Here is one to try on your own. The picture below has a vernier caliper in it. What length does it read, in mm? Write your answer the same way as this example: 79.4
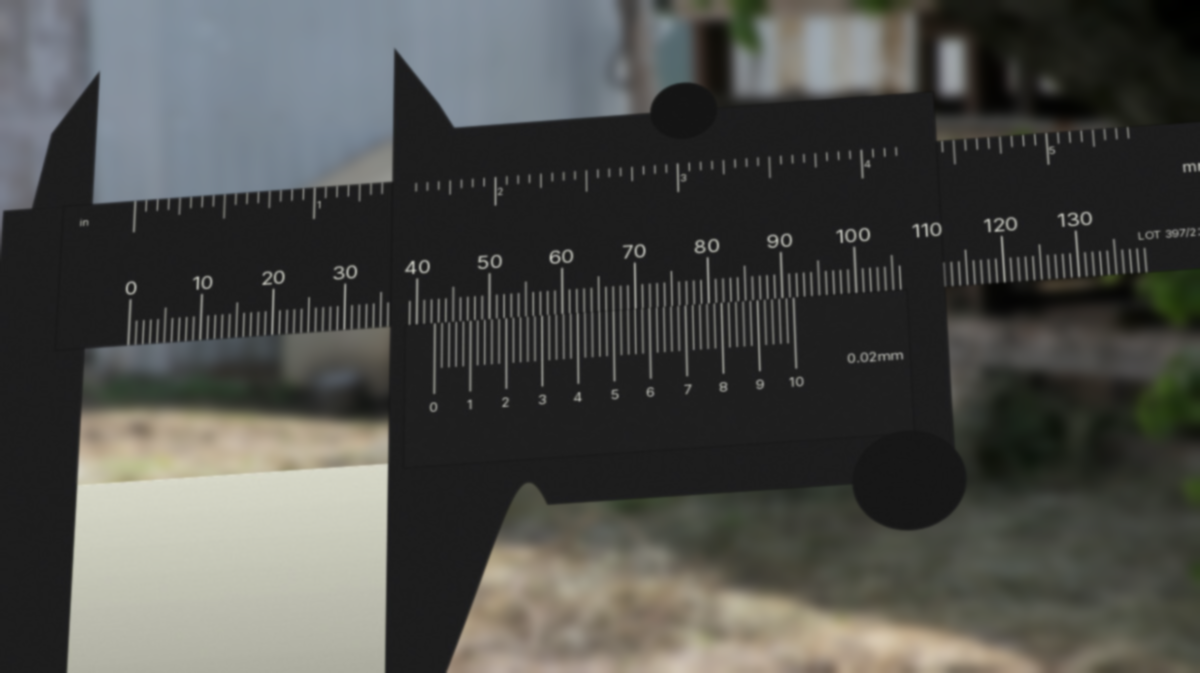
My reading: 42.5
